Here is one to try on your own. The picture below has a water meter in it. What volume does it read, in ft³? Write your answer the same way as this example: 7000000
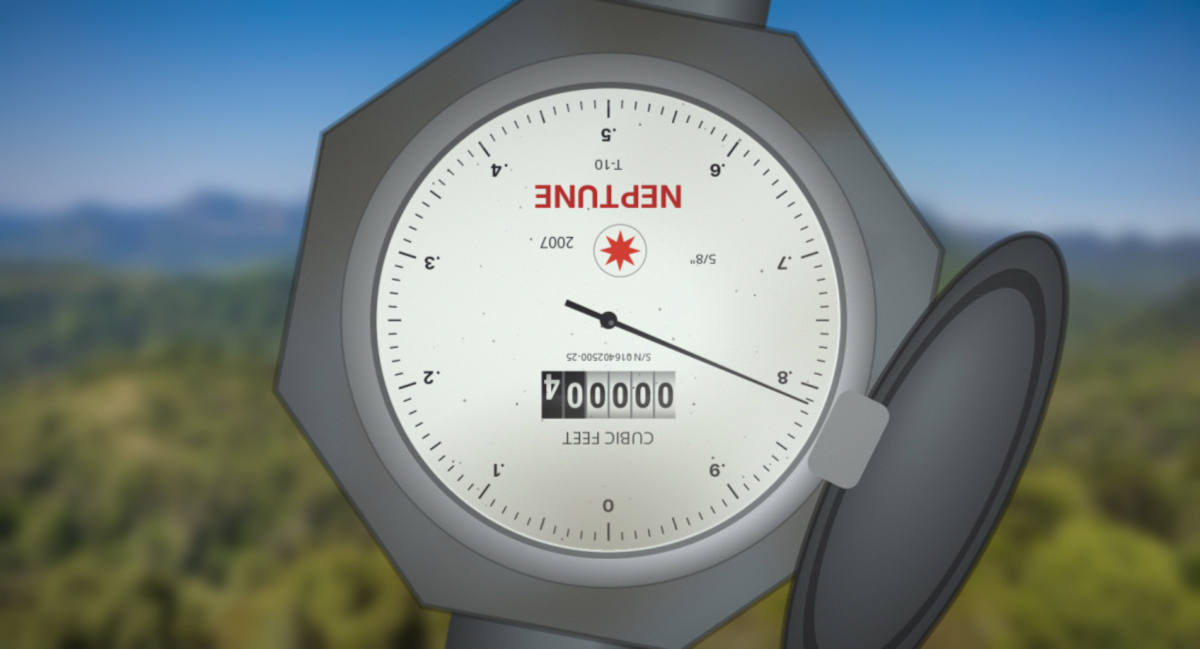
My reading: 3.81
